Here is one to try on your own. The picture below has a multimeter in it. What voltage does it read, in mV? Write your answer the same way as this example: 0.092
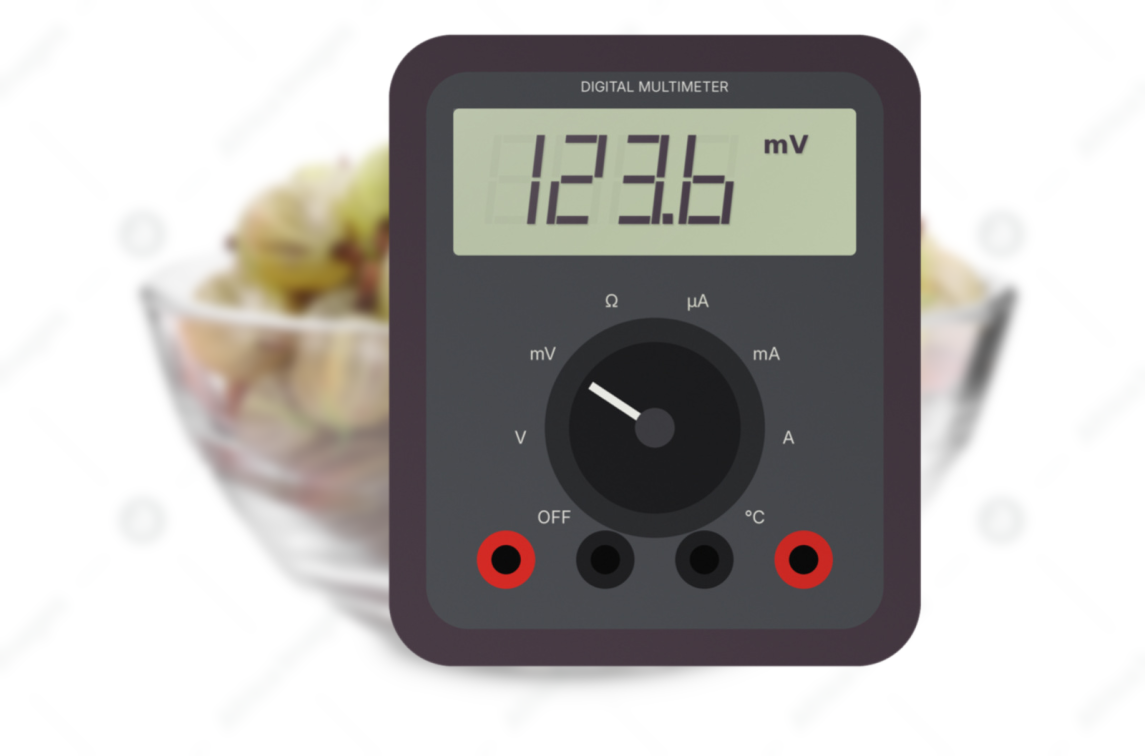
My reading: 123.6
